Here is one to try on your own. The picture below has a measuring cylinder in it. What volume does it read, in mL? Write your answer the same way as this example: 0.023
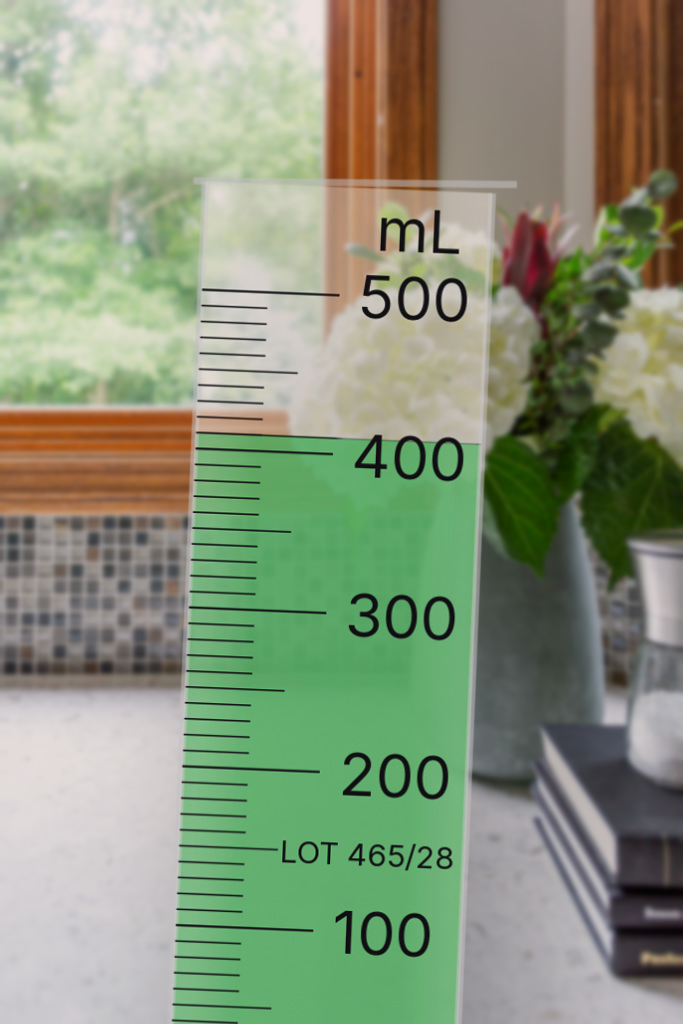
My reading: 410
